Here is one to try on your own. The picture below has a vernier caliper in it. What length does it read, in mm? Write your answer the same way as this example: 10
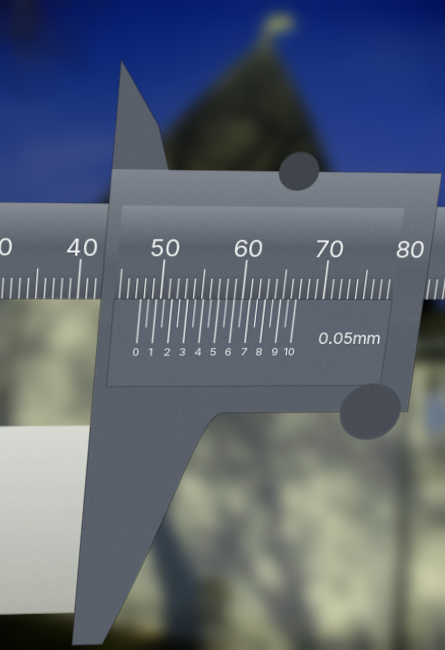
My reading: 47.6
